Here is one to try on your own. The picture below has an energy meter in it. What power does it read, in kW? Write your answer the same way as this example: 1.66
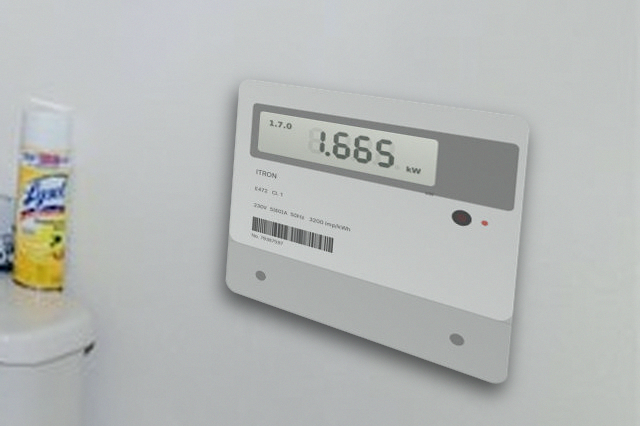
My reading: 1.665
